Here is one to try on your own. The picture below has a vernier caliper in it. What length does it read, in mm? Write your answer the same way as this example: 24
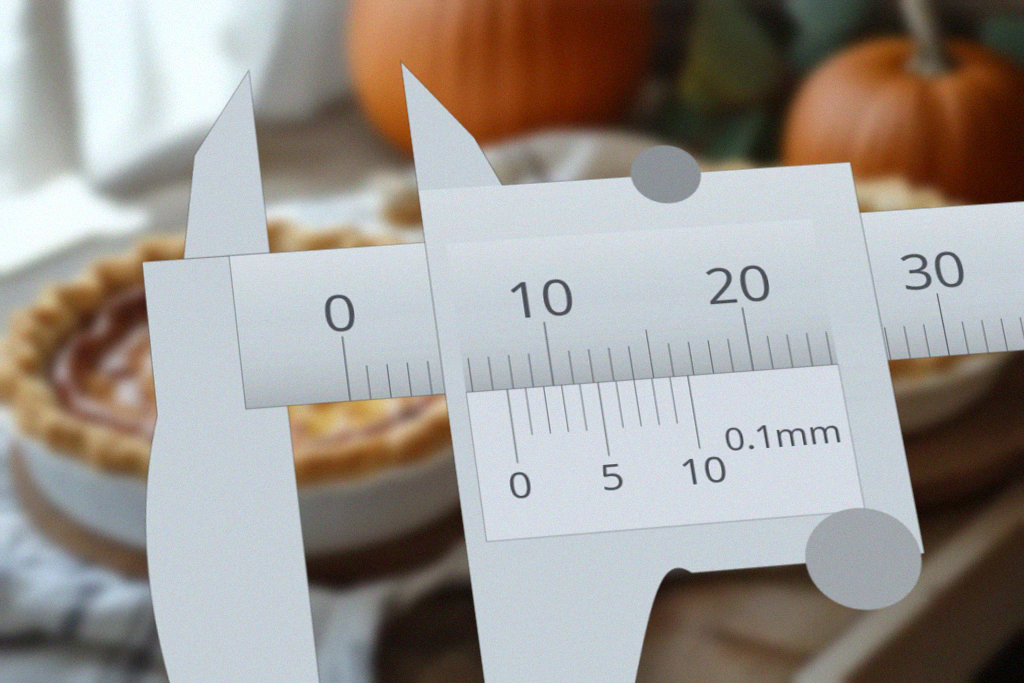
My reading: 7.7
